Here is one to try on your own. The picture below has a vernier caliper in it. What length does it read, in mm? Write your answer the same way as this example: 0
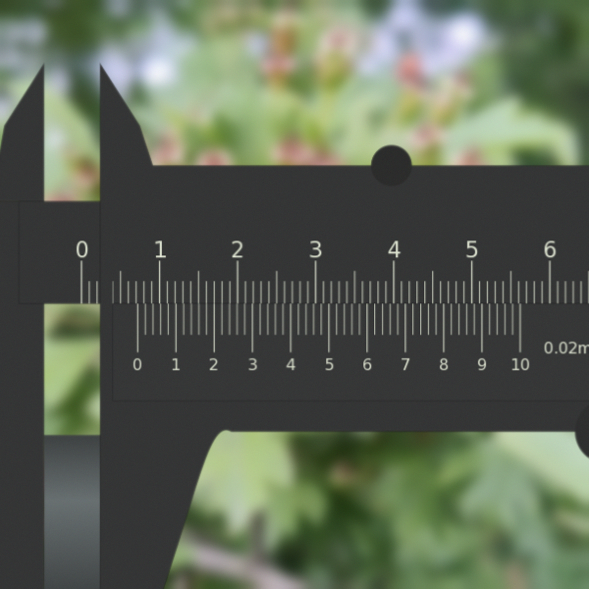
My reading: 7.2
